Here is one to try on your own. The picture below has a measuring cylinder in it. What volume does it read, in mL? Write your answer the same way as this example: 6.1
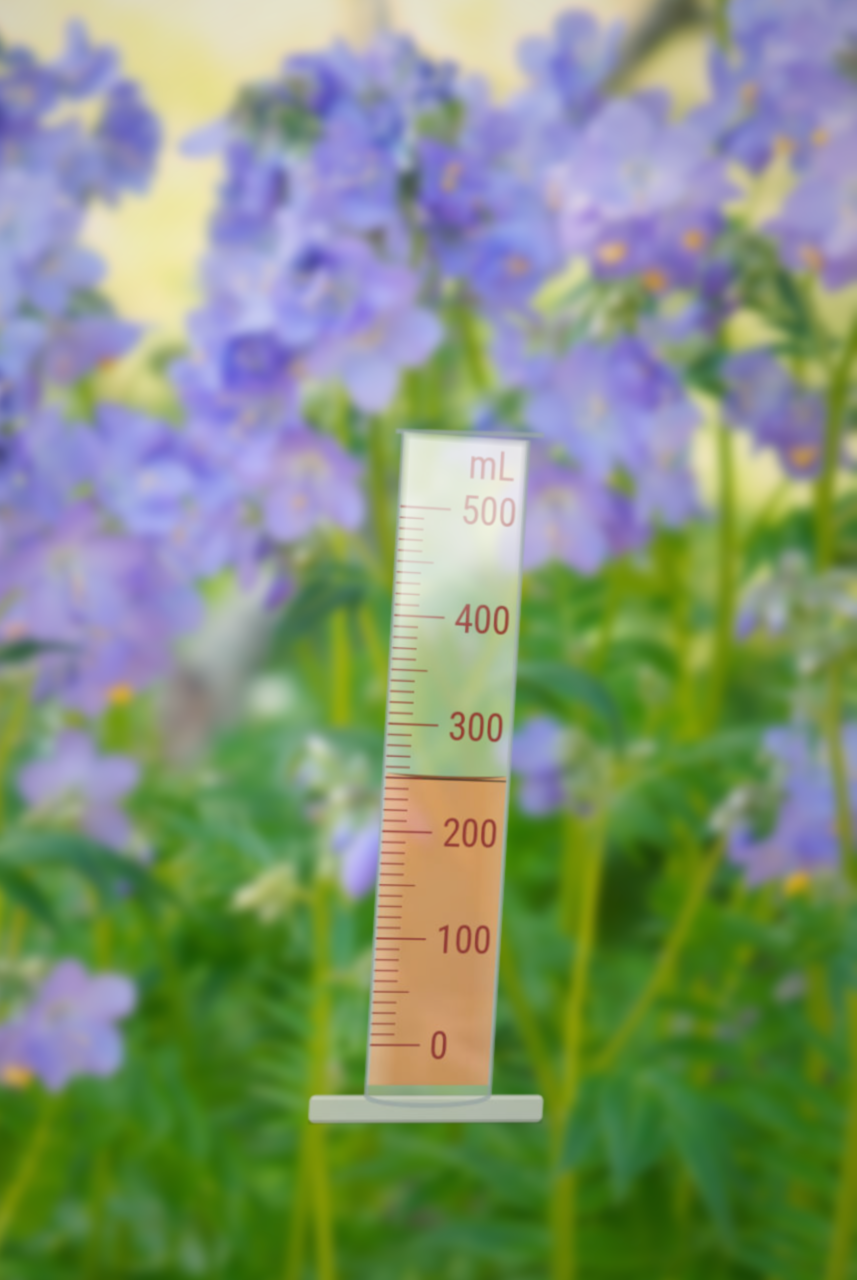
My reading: 250
